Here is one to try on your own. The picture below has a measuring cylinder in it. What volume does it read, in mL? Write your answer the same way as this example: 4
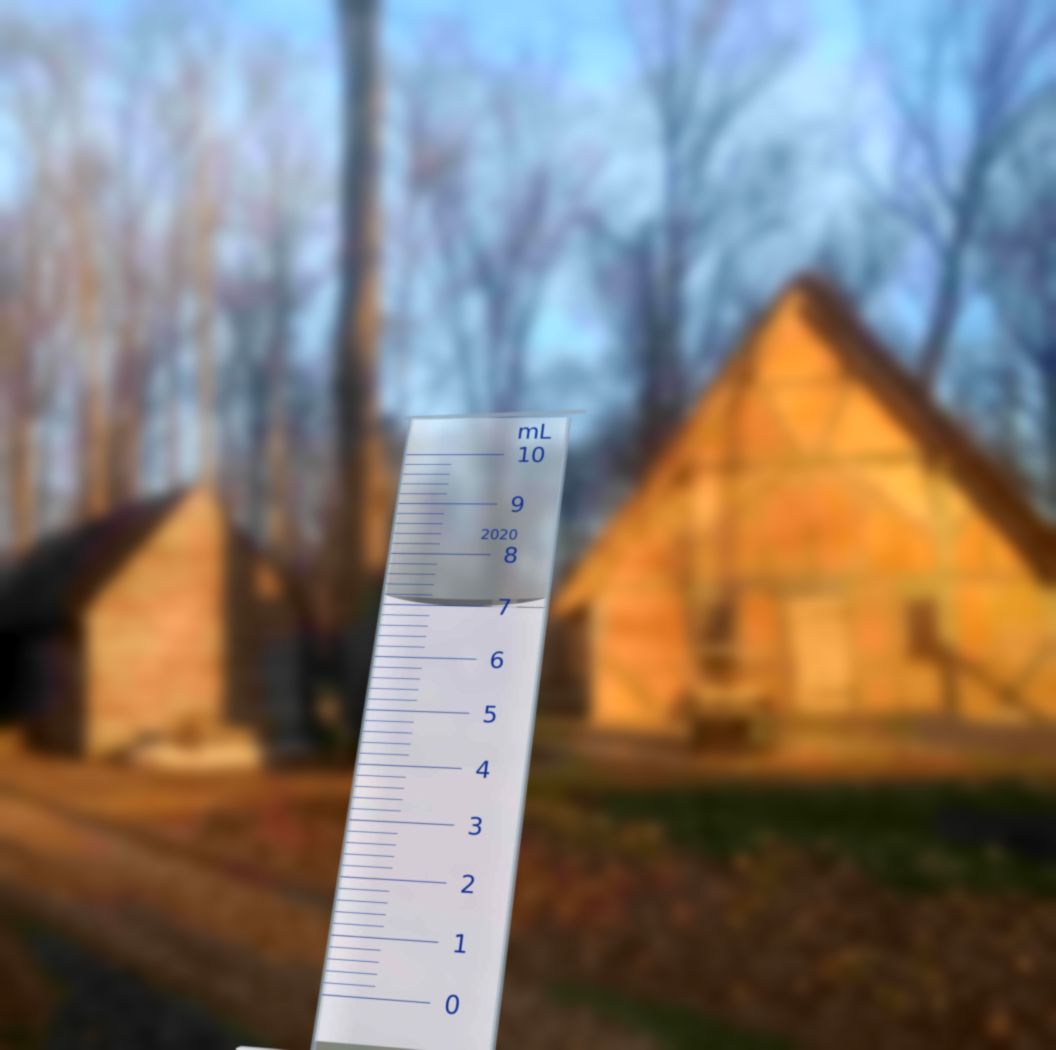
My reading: 7
